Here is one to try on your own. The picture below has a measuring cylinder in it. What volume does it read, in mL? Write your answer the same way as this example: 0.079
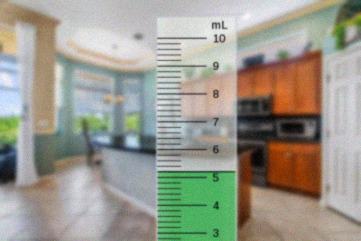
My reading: 5.2
